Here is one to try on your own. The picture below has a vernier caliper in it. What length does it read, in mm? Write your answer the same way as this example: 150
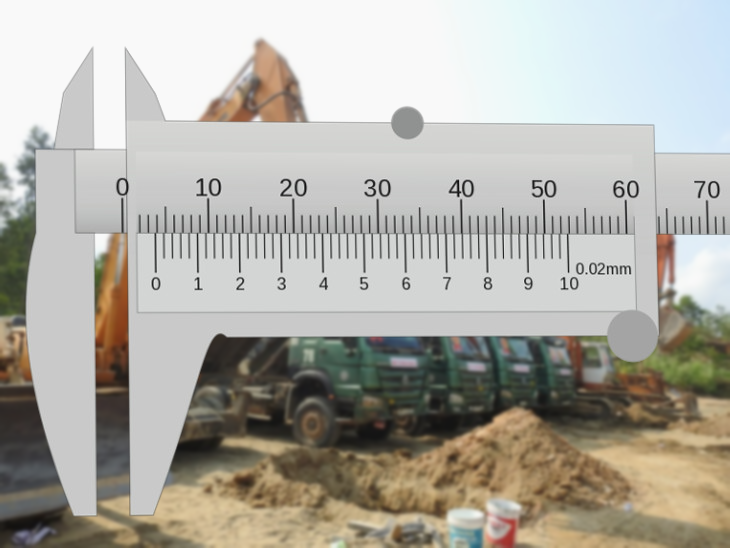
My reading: 3.8
